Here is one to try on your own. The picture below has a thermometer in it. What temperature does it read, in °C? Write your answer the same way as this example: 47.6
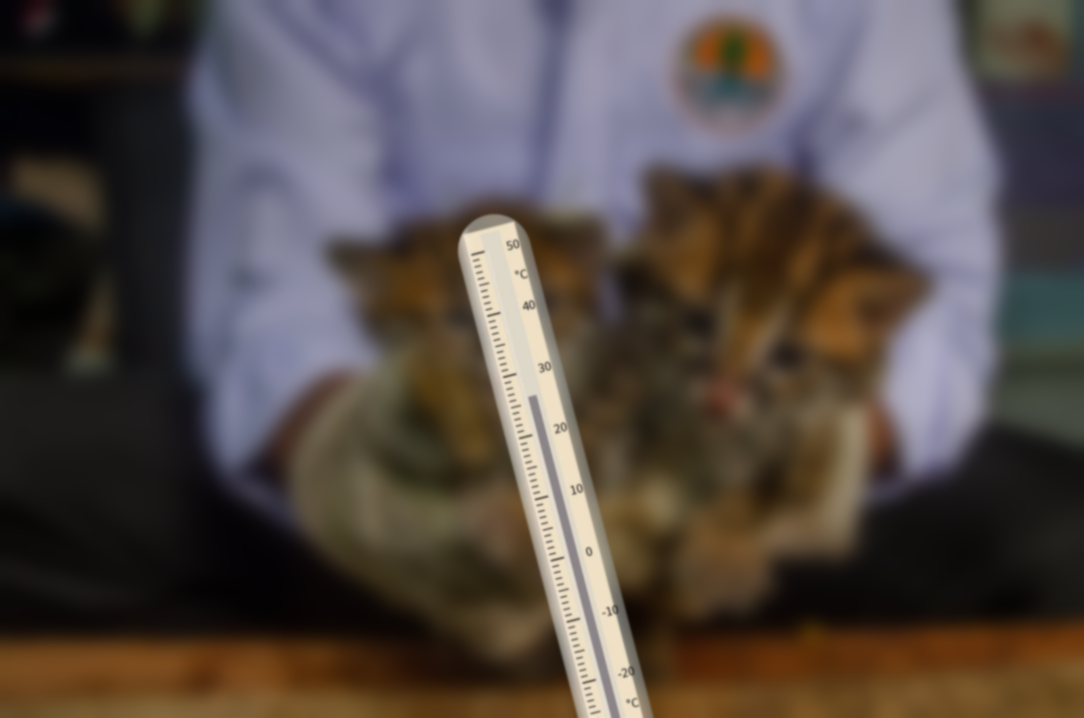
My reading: 26
